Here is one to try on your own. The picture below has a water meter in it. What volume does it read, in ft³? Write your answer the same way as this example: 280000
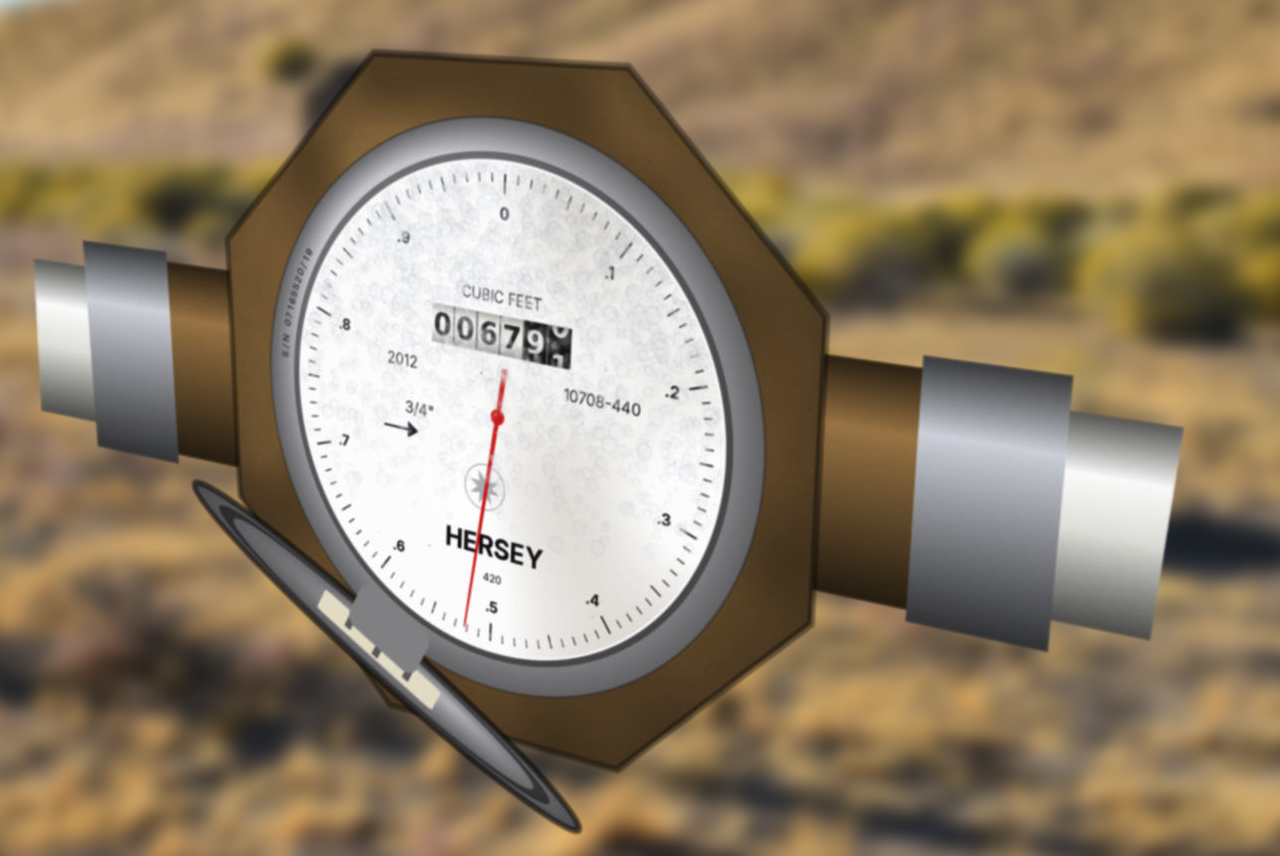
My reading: 6790.52
